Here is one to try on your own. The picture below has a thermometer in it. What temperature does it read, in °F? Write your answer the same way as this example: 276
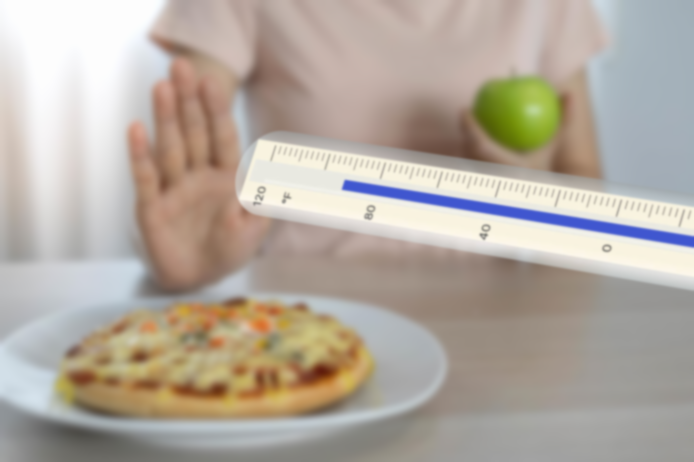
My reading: 92
